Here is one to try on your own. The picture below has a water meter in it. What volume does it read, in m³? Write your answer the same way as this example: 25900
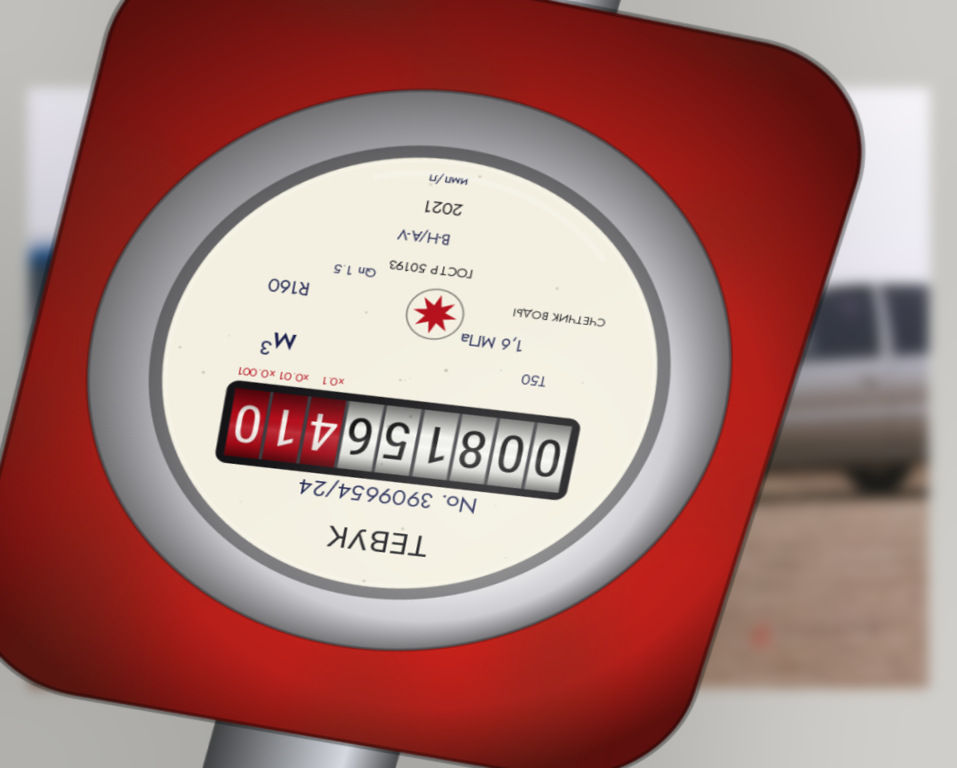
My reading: 8156.410
